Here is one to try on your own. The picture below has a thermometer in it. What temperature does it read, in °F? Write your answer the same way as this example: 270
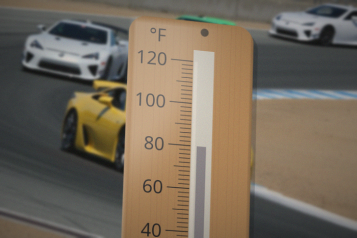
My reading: 80
